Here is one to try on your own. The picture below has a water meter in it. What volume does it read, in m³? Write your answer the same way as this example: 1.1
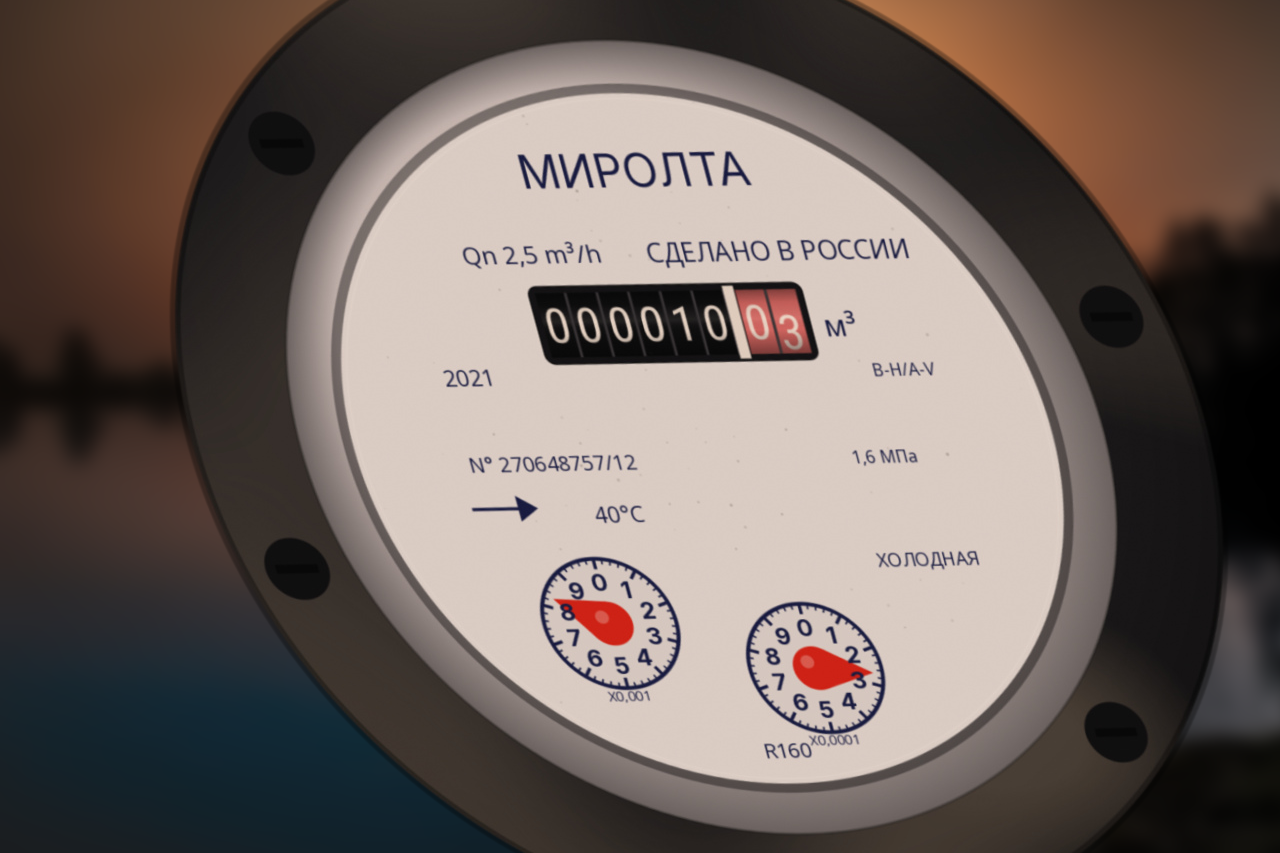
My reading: 10.0282
